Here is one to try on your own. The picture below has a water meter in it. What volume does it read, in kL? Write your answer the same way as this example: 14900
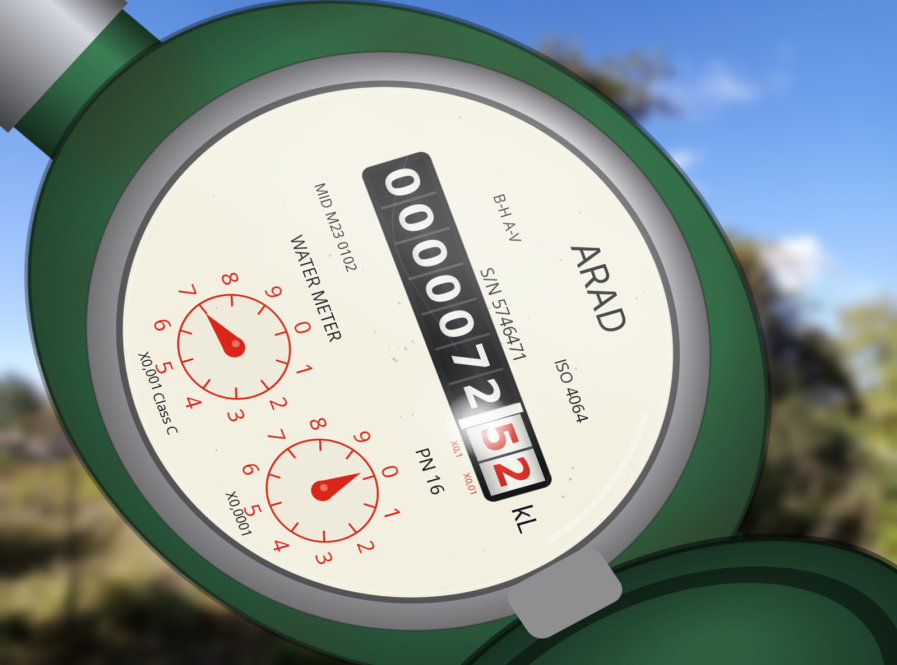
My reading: 72.5269
